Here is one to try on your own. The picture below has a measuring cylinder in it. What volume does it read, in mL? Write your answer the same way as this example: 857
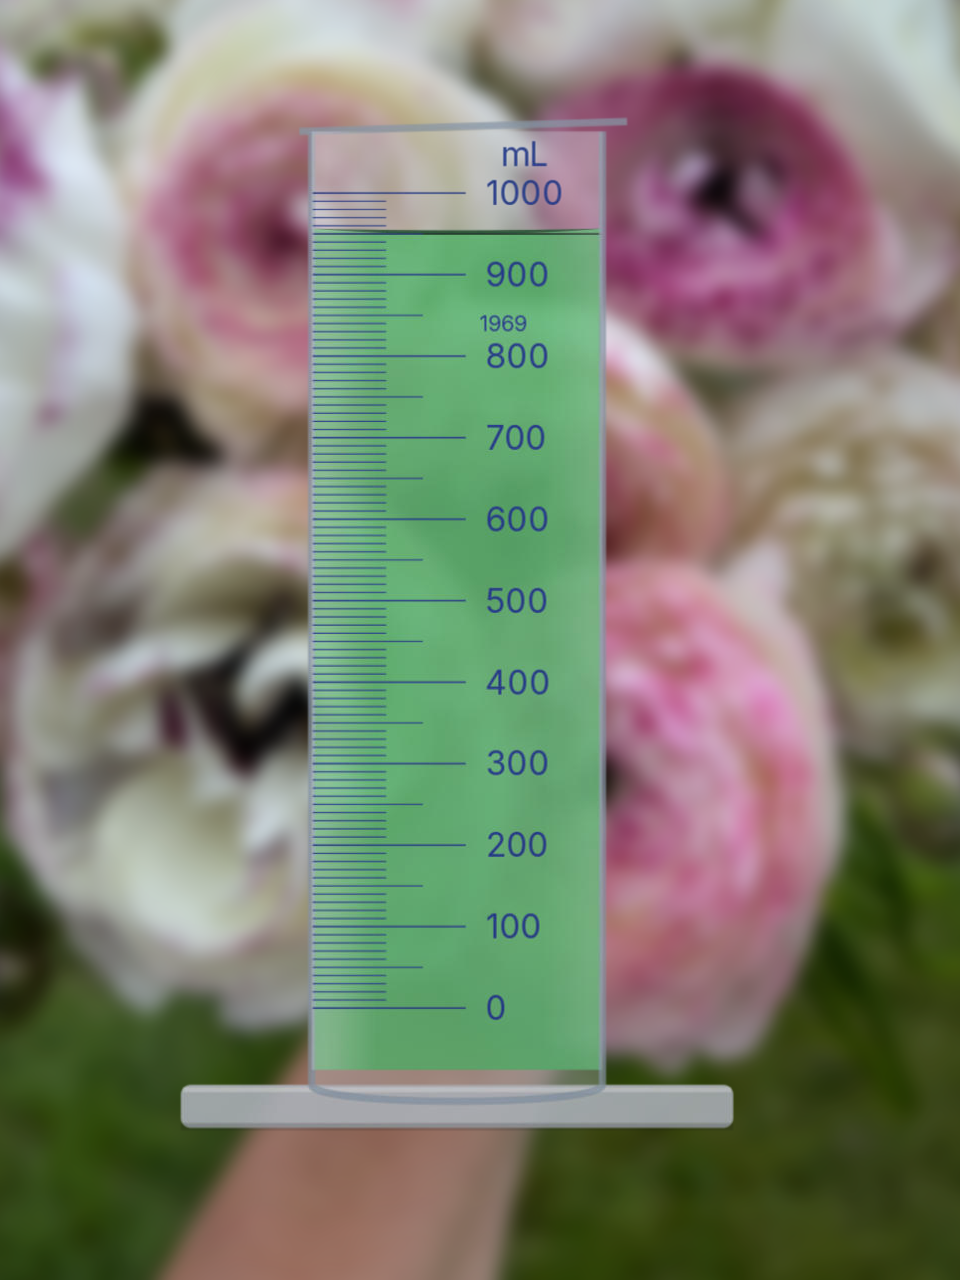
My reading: 950
